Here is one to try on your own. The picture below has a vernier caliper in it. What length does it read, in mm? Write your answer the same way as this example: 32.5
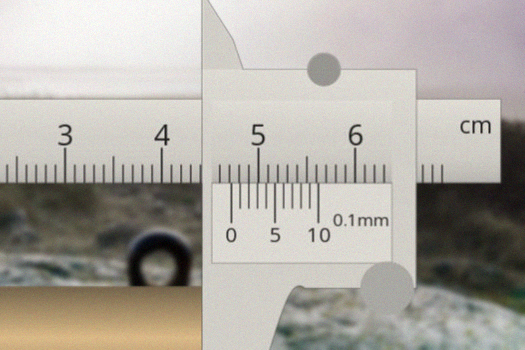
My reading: 47.2
